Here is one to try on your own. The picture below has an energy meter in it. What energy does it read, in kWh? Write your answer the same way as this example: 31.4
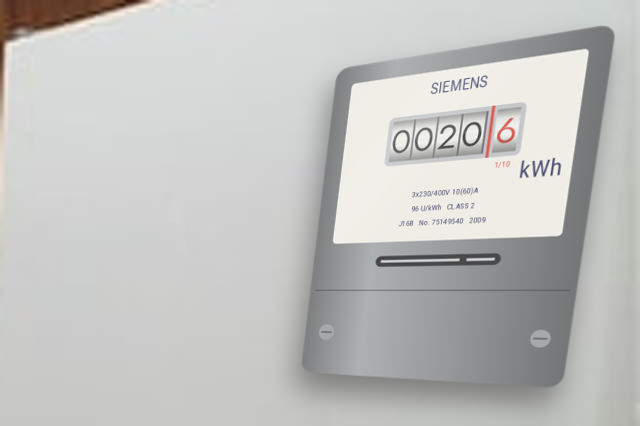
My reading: 20.6
